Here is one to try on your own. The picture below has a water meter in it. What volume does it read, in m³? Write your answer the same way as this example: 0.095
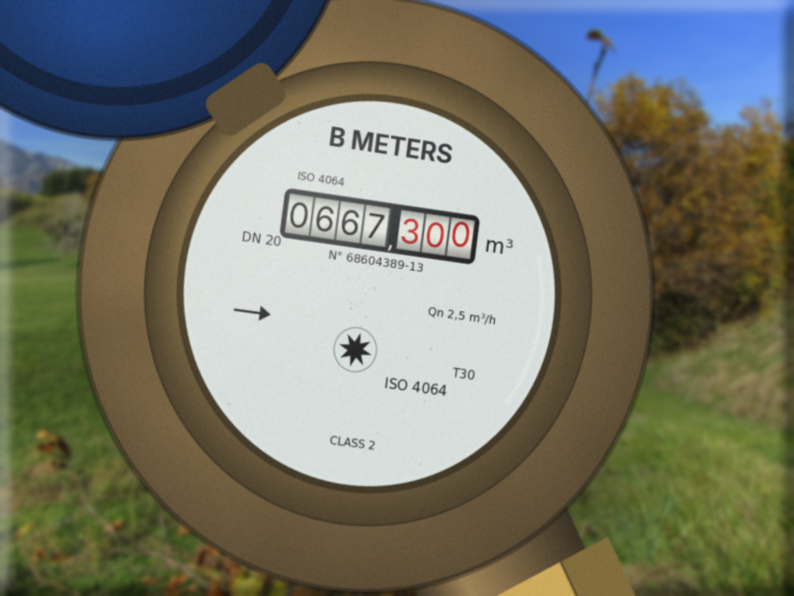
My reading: 667.300
